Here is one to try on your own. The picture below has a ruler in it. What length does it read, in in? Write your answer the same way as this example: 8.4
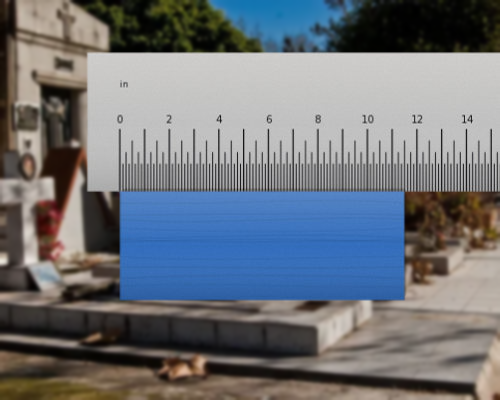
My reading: 11.5
